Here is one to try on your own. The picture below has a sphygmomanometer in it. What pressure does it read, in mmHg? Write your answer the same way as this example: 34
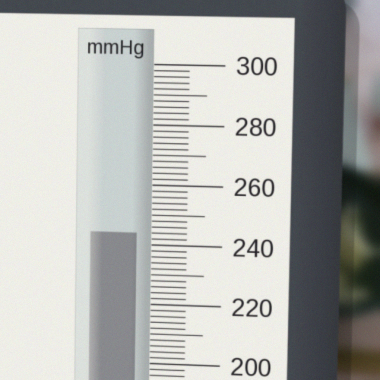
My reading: 244
